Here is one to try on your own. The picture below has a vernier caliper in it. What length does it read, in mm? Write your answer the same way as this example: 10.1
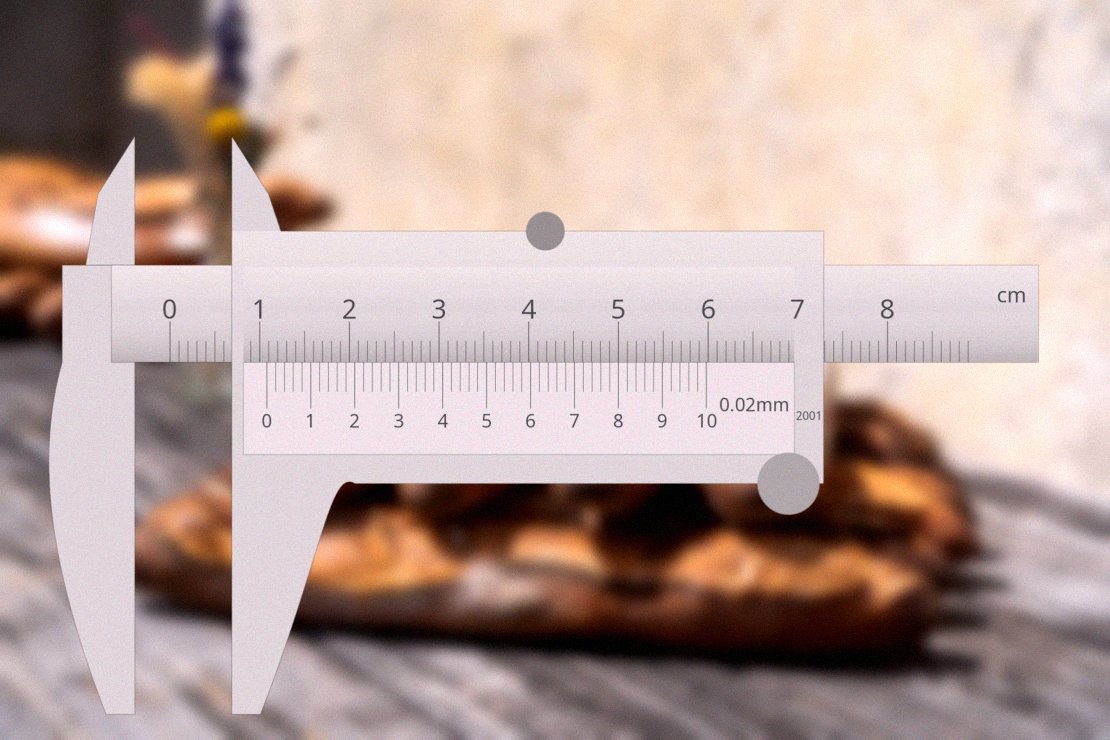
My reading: 10.8
